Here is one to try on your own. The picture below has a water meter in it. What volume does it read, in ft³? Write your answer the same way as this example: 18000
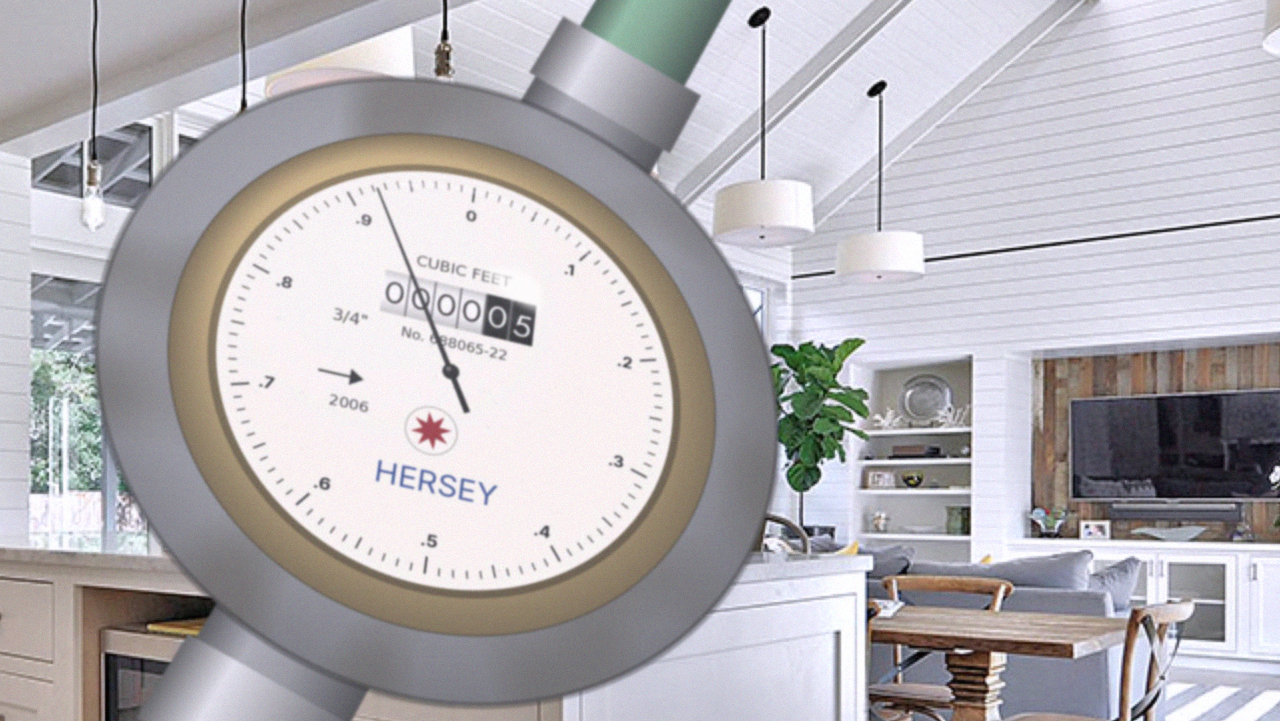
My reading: 4.92
